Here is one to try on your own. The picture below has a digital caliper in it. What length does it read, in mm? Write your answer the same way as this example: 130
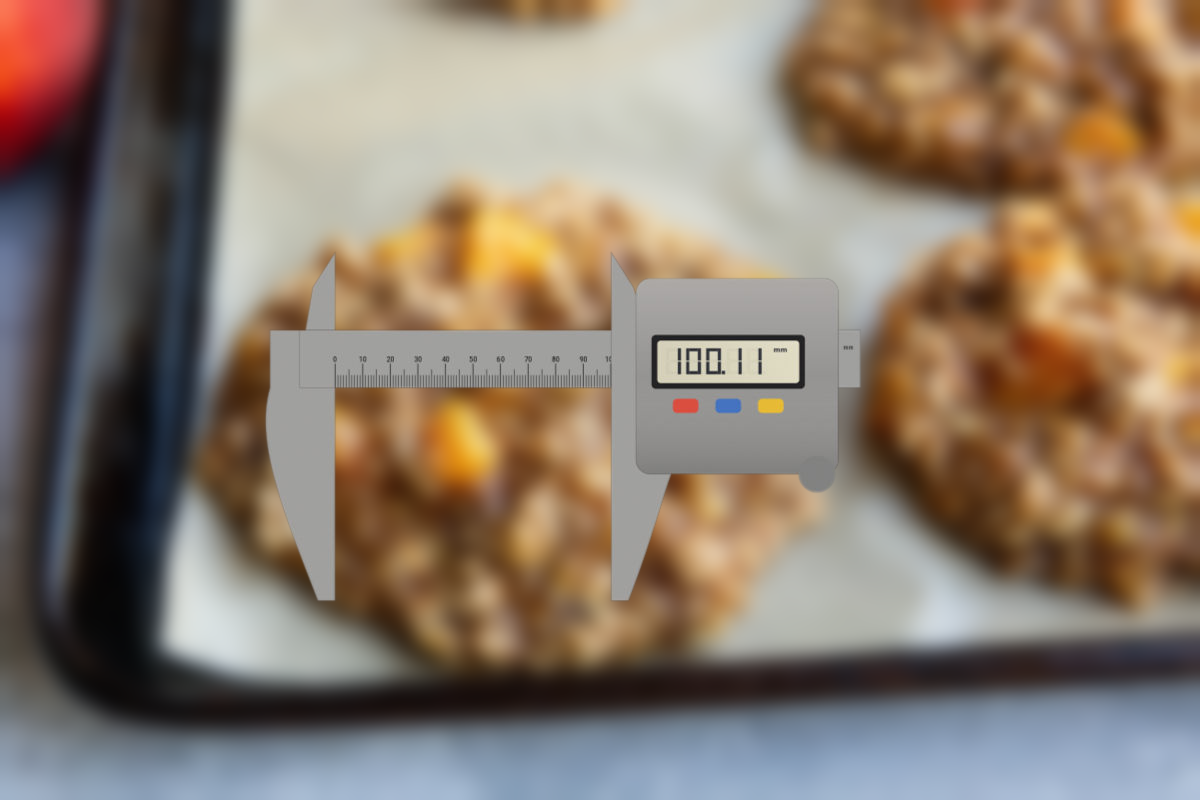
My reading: 100.11
